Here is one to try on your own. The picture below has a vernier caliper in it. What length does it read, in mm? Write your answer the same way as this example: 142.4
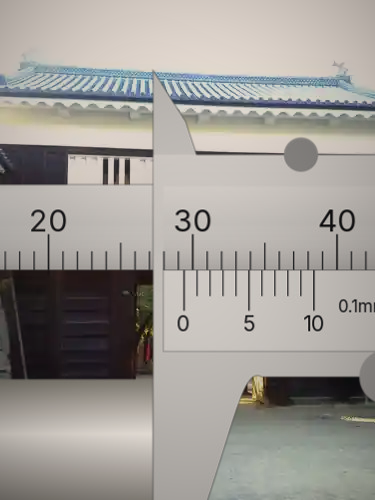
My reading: 29.4
